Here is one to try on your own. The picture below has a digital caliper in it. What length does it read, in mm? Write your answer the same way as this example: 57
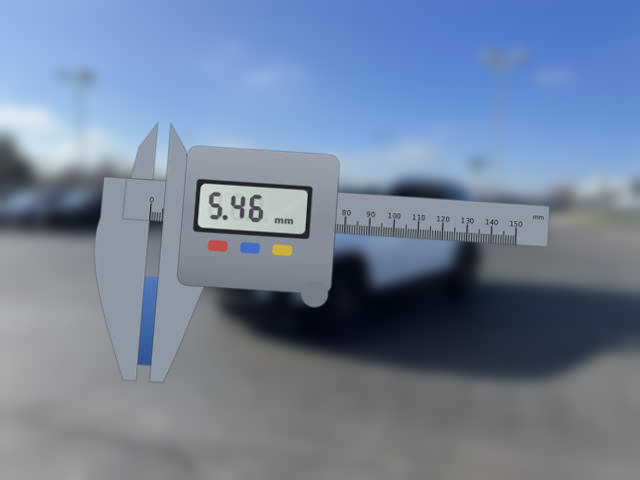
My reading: 5.46
